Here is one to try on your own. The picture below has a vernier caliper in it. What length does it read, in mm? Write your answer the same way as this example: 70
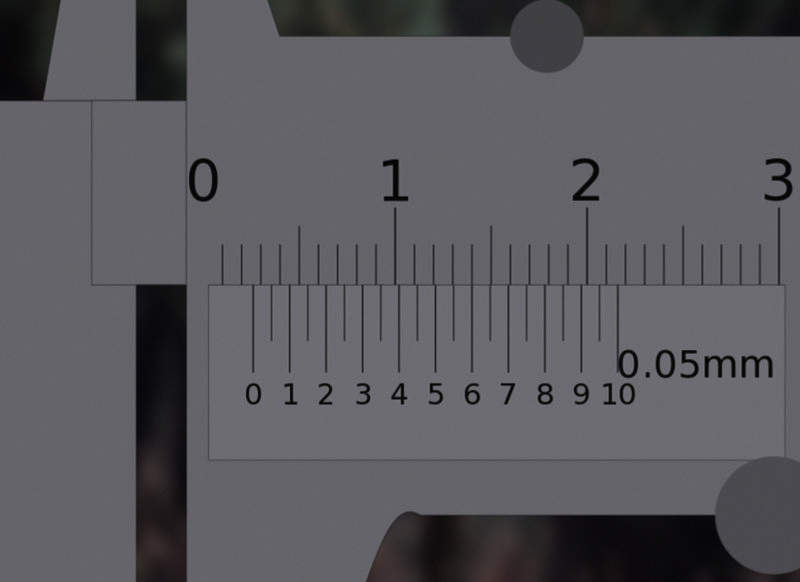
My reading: 2.6
